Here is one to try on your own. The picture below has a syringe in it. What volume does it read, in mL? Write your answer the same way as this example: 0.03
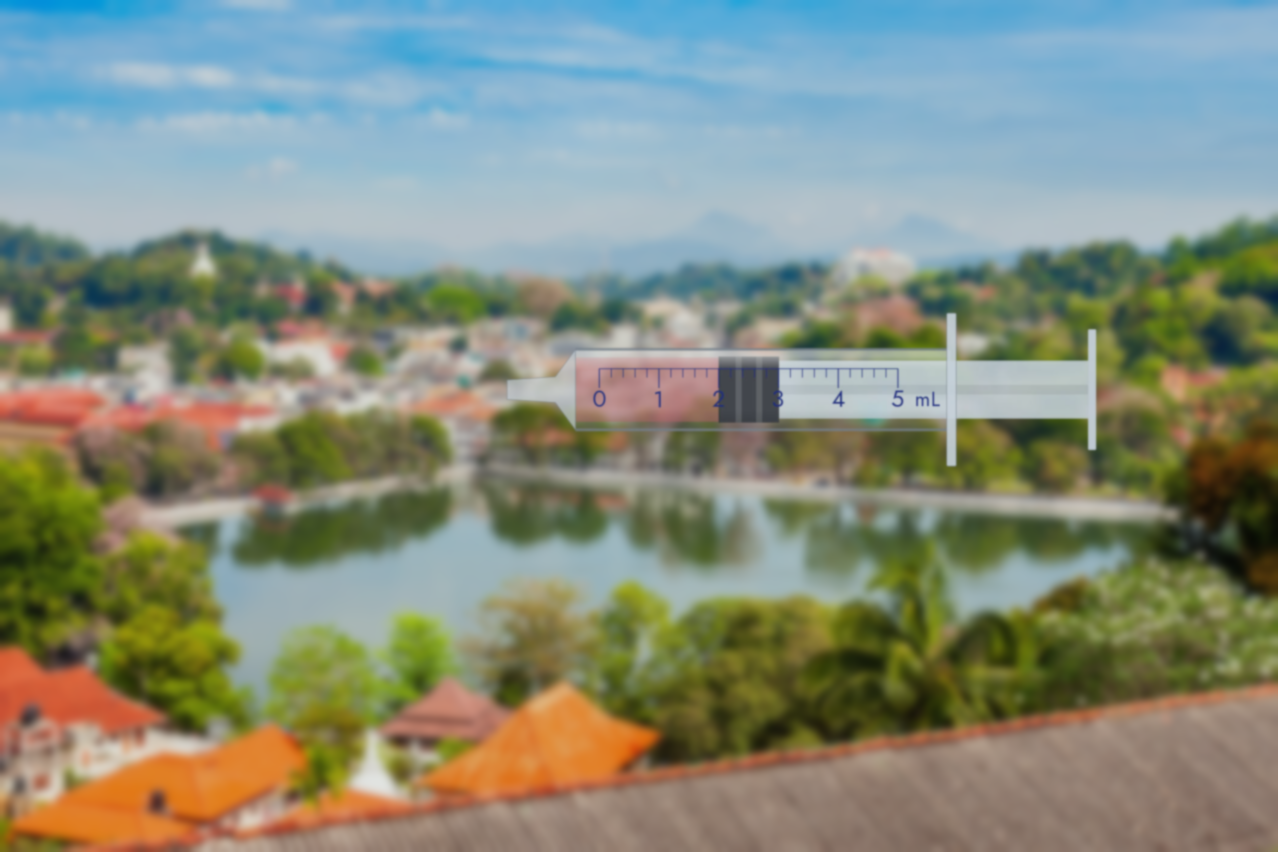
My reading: 2
